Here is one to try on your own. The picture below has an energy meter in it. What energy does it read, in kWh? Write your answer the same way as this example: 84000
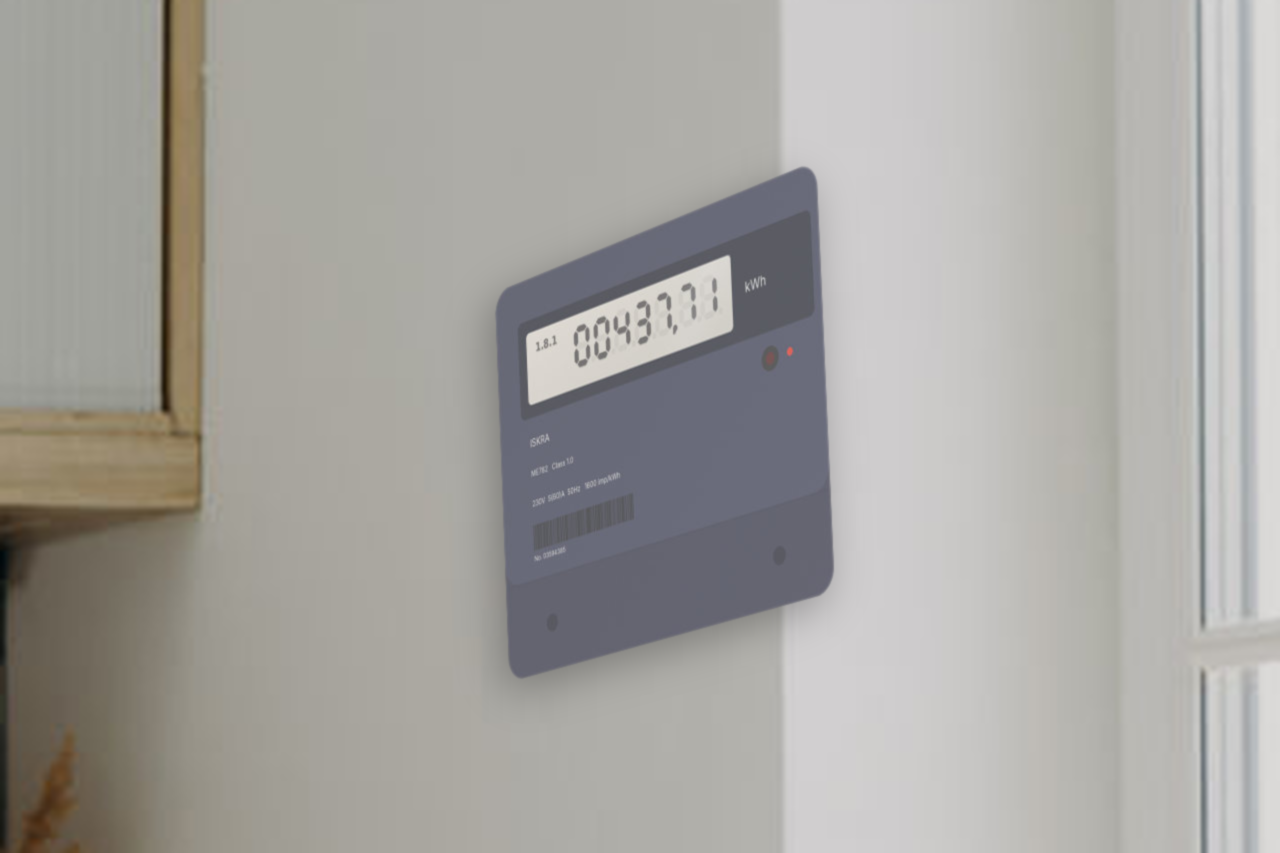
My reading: 437.71
